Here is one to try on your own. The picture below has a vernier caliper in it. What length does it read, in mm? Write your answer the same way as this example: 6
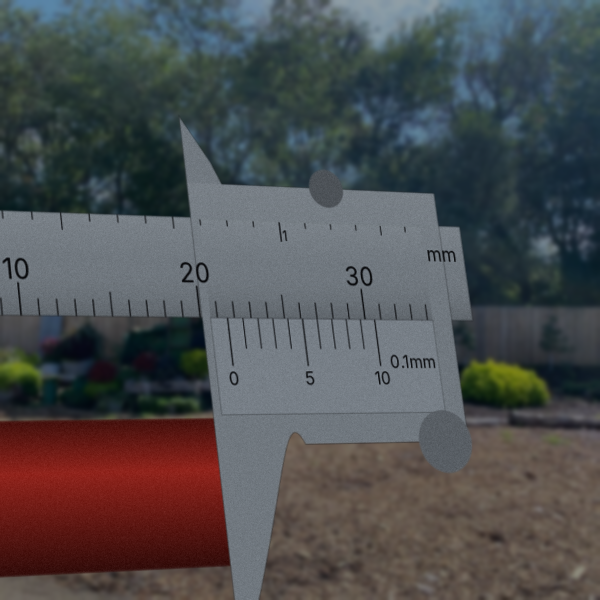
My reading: 21.6
